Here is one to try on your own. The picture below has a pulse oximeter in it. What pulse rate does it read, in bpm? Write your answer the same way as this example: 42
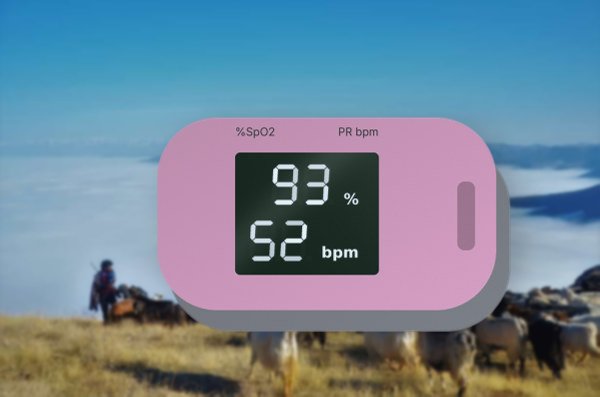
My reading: 52
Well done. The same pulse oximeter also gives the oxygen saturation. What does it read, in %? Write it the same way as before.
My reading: 93
